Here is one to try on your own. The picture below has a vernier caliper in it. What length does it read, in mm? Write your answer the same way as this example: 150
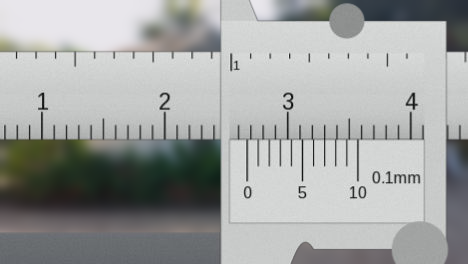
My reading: 26.7
